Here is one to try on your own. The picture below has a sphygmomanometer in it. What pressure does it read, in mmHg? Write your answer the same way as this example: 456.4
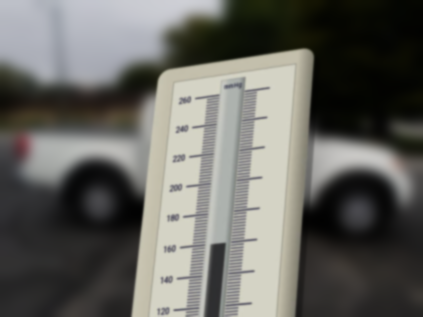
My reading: 160
